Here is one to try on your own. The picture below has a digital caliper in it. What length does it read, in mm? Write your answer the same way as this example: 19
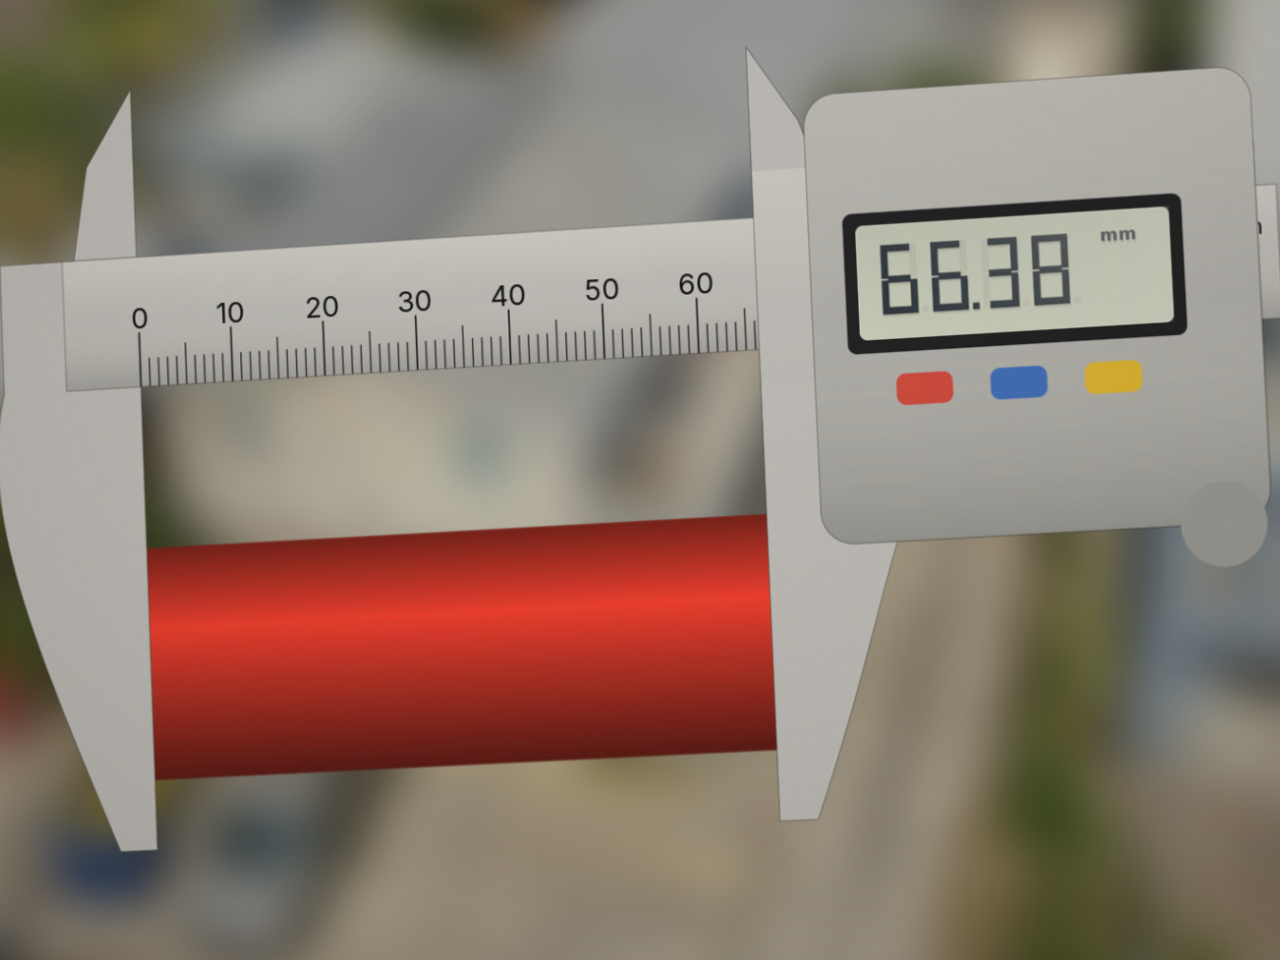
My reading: 66.38
